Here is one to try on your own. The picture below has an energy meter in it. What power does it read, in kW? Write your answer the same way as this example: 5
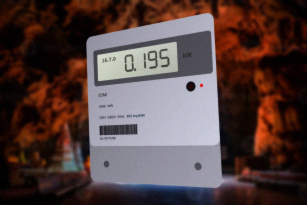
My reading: 0.195
